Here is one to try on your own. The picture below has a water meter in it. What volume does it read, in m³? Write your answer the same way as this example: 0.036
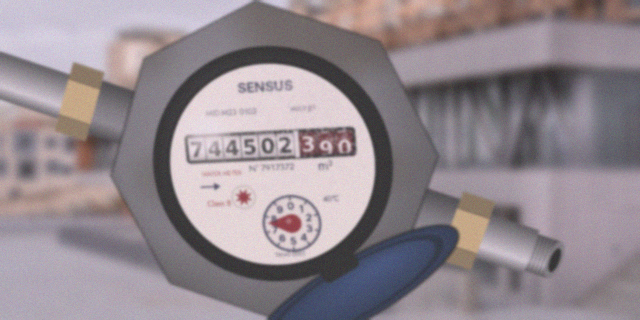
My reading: 744502.3897
